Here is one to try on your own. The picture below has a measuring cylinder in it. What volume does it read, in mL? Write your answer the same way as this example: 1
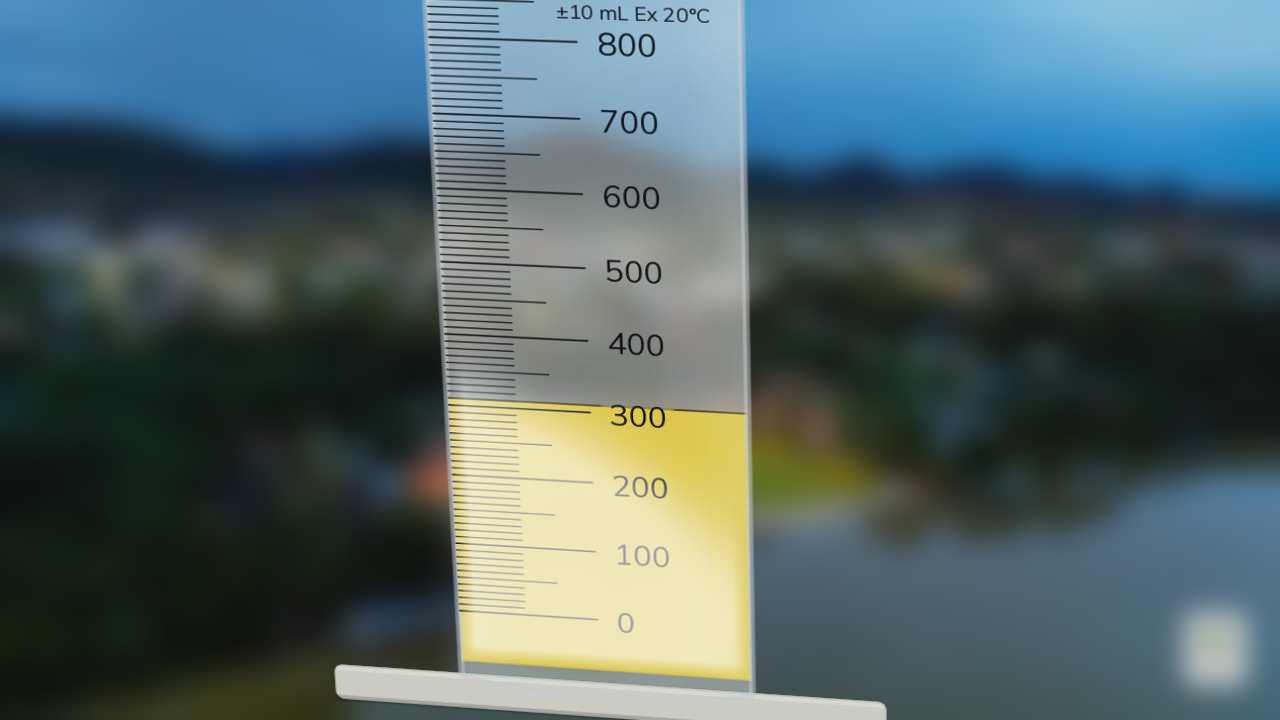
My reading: 310
